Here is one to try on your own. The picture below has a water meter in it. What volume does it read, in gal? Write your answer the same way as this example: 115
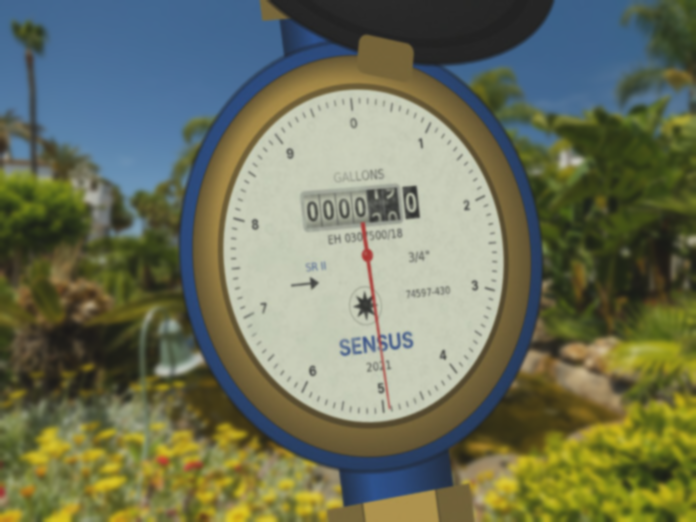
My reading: 194.9
